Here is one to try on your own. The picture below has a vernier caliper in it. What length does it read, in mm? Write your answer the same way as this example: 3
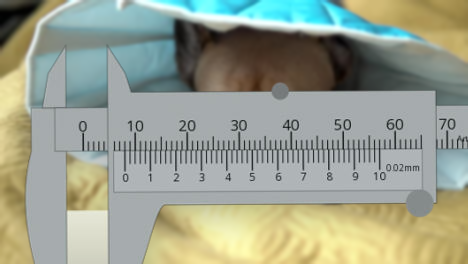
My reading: 8.0
